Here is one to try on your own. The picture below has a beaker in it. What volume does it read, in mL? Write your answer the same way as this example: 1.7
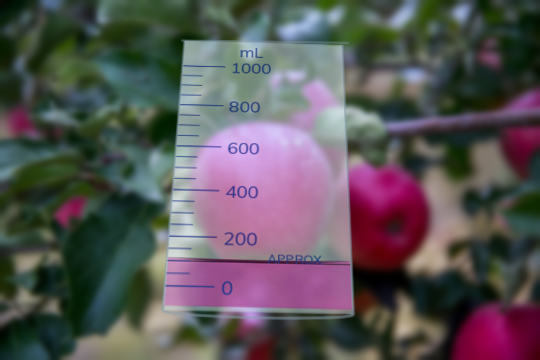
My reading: 100
